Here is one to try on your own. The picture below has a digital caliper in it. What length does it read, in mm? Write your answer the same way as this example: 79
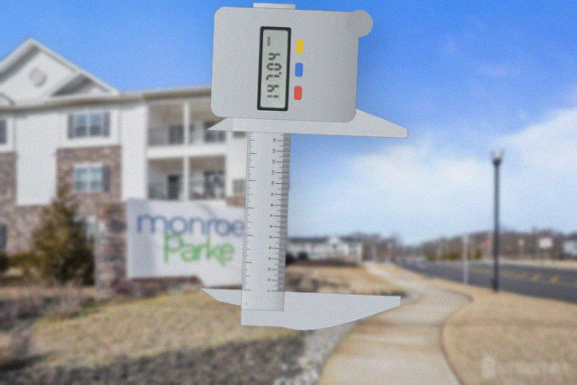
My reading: 147.04
